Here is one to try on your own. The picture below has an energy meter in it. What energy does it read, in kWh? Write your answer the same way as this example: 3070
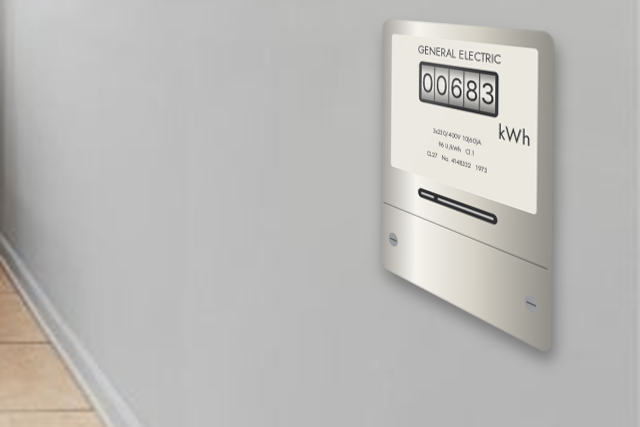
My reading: 683
